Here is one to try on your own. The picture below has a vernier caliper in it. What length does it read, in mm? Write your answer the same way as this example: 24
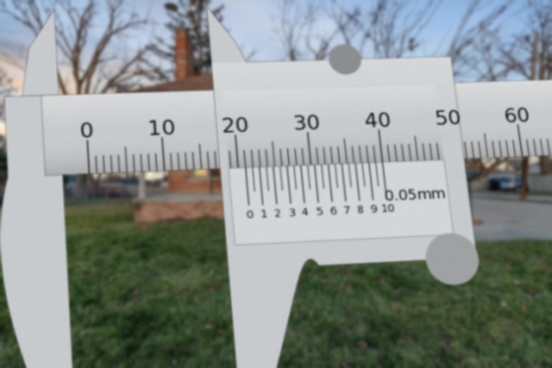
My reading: 21.0
